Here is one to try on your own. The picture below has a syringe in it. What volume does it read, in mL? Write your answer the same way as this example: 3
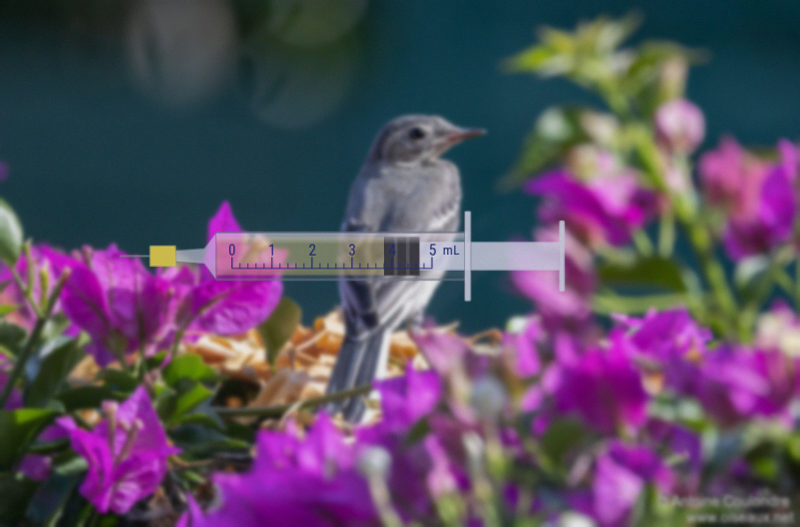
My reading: 3.8
